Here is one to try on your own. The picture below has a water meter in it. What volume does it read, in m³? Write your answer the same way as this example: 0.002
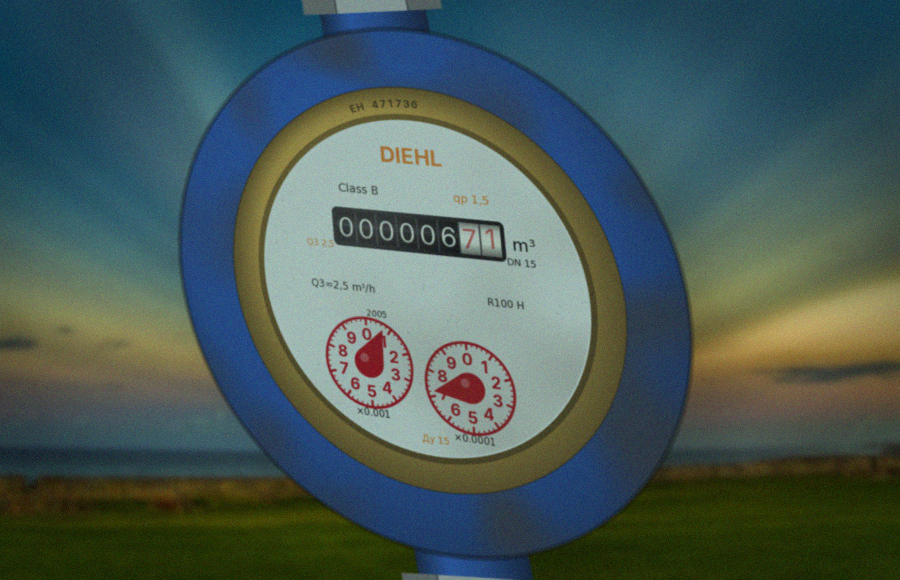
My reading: 6.7107
